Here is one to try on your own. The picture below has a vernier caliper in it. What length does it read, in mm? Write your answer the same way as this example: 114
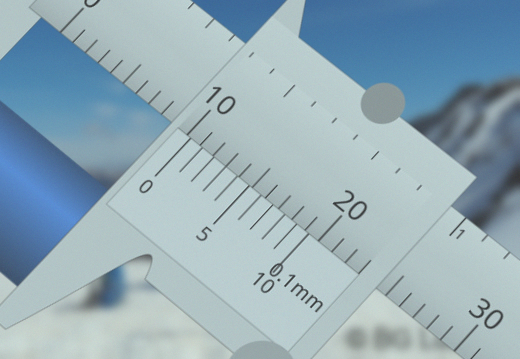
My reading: 10.3
